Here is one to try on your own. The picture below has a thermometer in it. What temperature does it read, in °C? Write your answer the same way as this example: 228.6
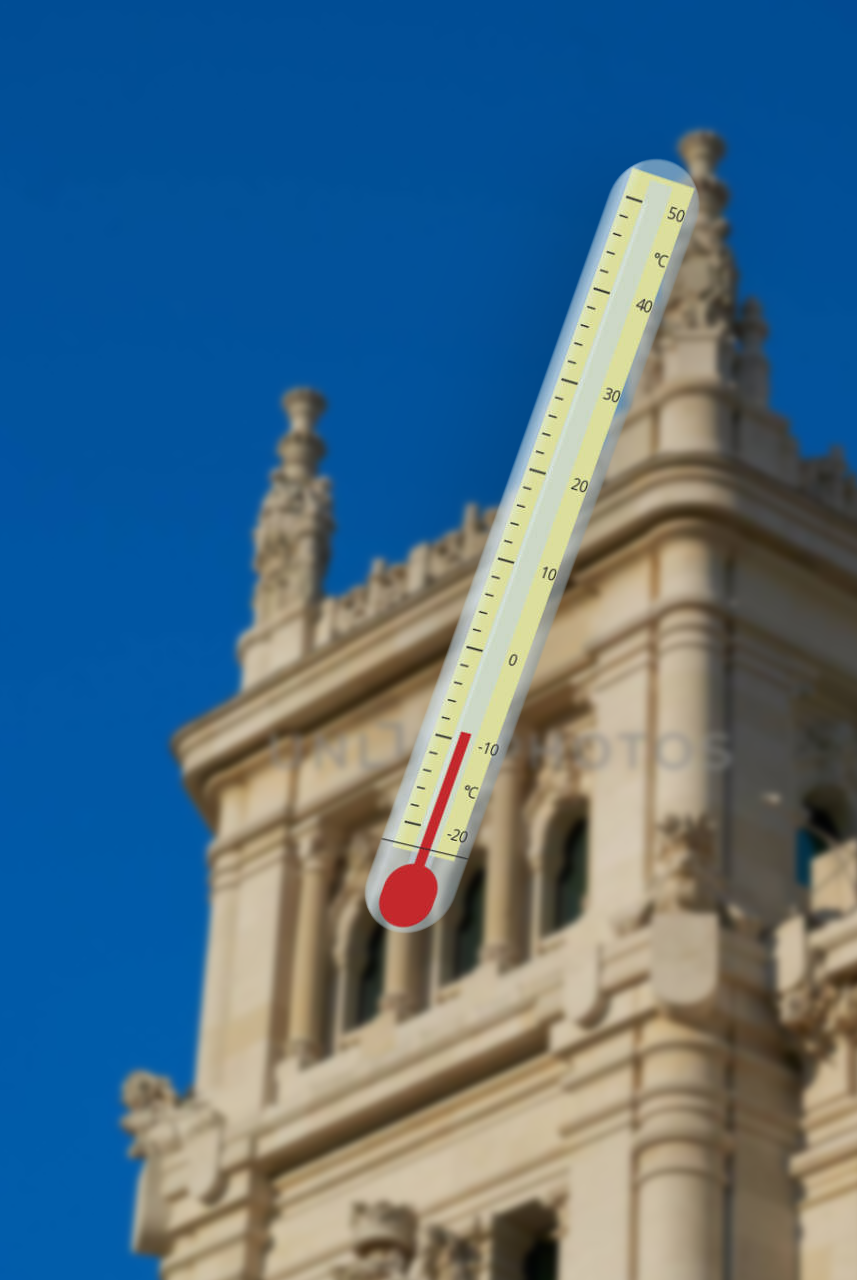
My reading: -9
